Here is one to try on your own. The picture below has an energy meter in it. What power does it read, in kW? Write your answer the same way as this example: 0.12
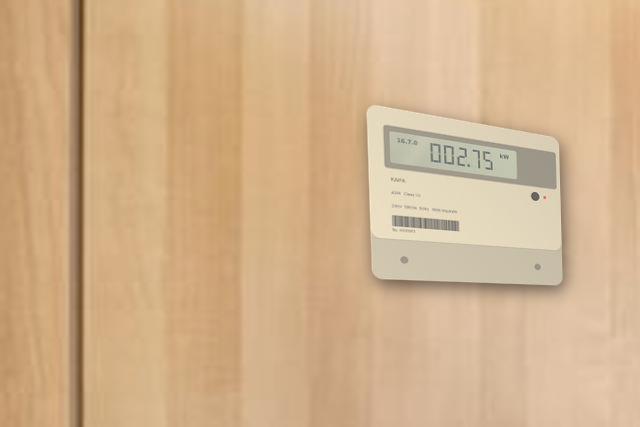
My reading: 2.75
